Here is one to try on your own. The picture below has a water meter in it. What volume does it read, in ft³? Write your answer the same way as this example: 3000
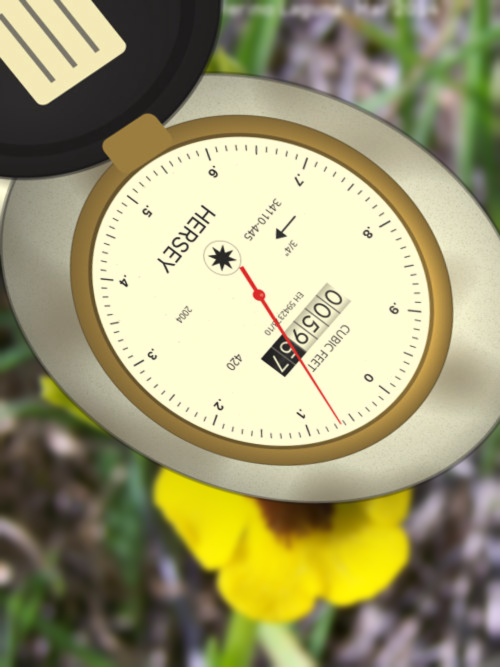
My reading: 5957.06
